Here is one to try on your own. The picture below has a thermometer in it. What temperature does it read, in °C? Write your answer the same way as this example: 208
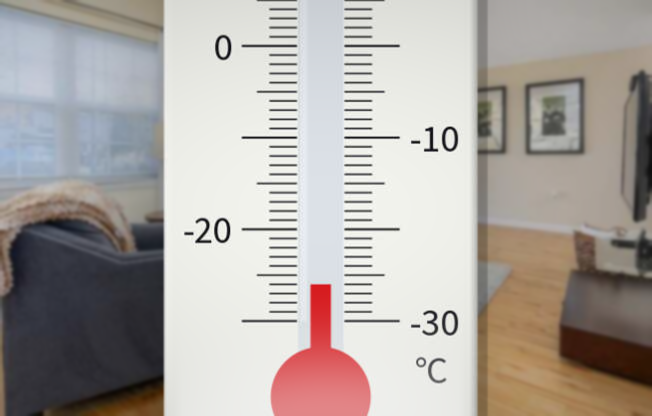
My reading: -26
